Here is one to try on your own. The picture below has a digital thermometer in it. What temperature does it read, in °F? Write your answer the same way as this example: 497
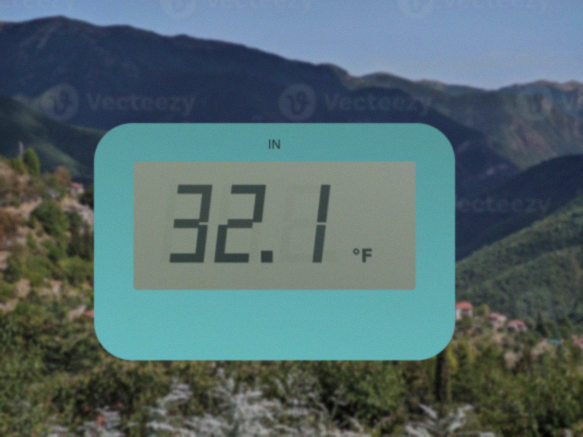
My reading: 32.1
